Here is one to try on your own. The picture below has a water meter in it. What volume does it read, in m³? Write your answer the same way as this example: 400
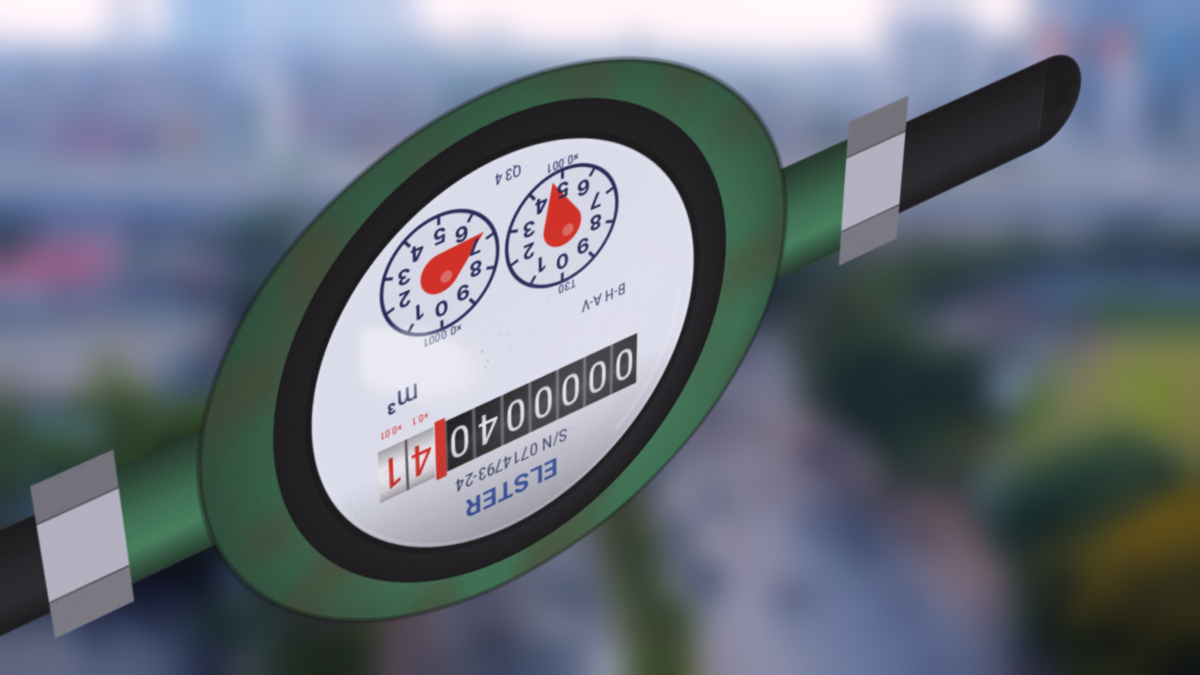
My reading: 40.4146
